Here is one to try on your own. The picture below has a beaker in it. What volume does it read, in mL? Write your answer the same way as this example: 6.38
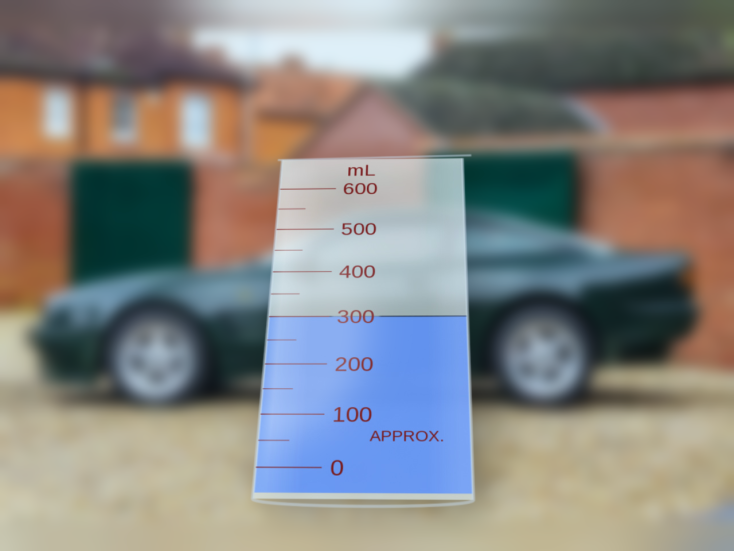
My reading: 300
